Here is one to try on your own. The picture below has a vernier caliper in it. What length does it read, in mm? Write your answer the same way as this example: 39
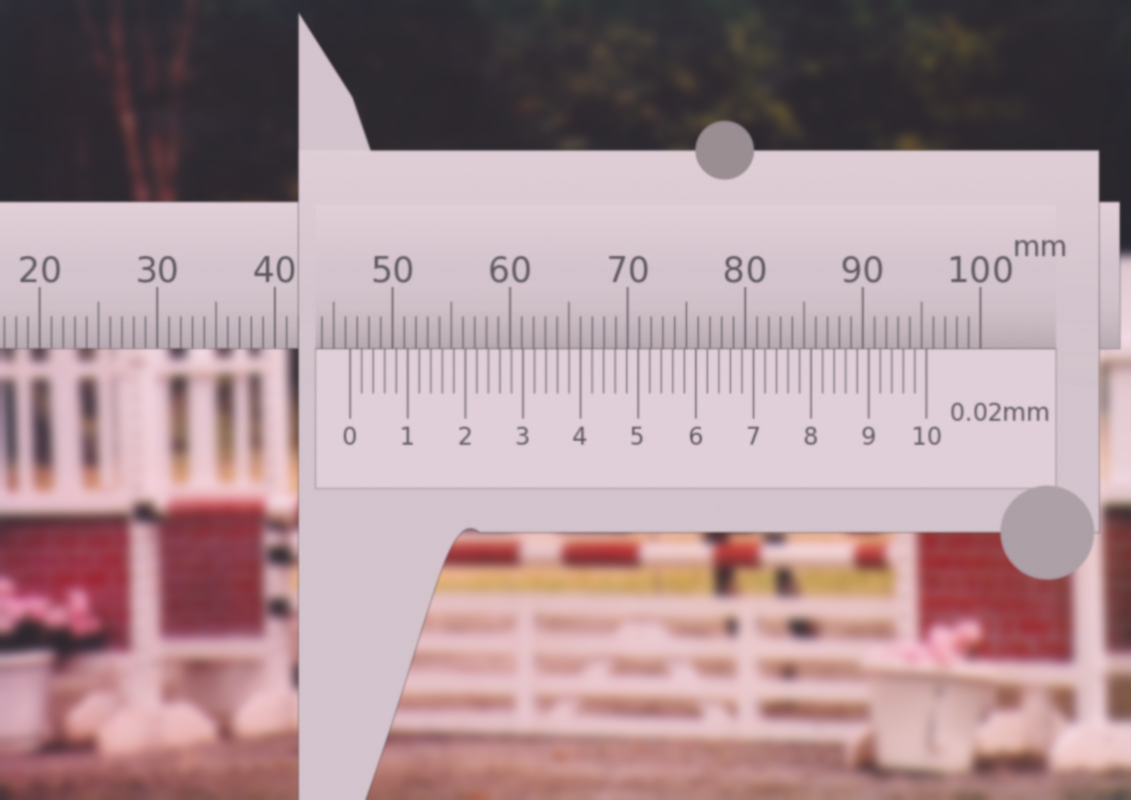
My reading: 46.4
